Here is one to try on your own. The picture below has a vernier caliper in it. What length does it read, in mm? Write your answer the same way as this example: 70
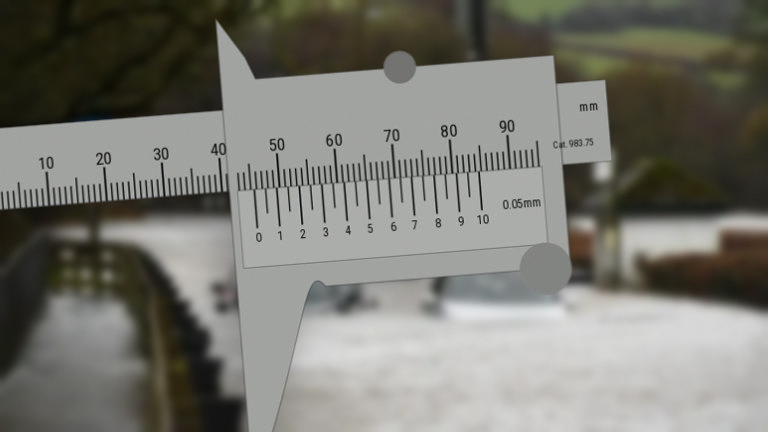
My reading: 45.6
